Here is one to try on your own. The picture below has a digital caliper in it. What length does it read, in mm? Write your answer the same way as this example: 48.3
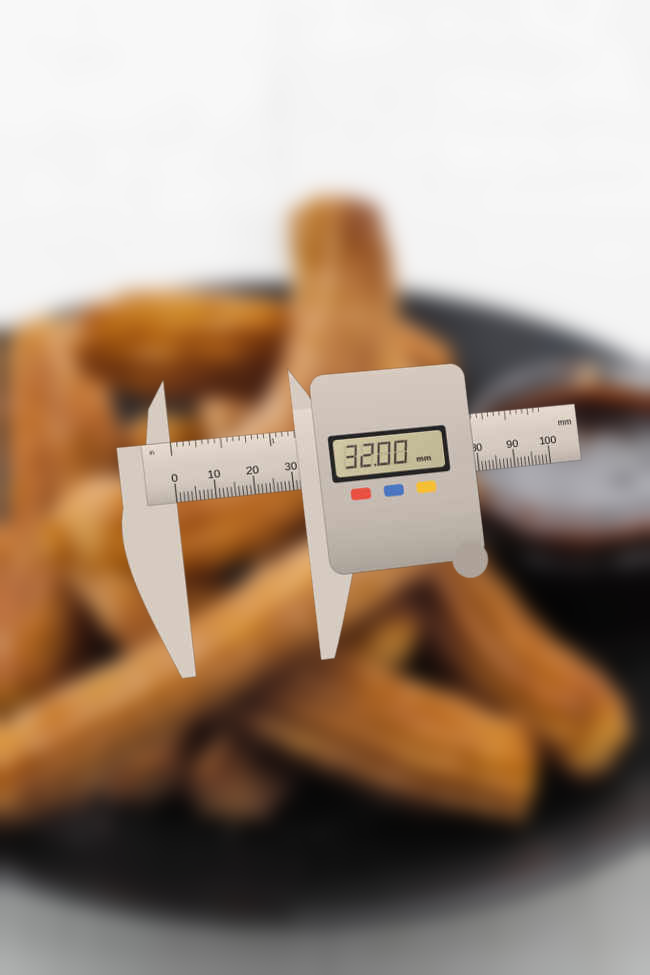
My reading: 32.00
